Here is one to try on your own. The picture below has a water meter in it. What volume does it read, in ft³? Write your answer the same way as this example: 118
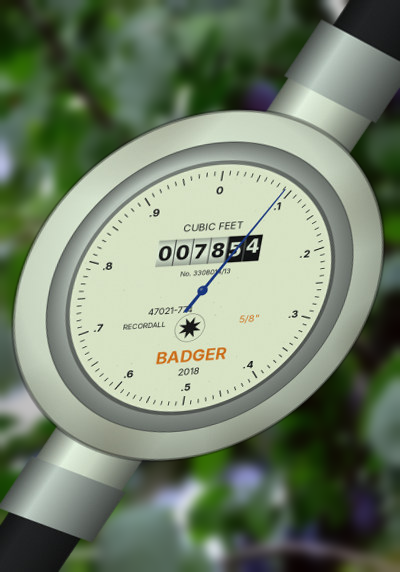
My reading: 7854.09
